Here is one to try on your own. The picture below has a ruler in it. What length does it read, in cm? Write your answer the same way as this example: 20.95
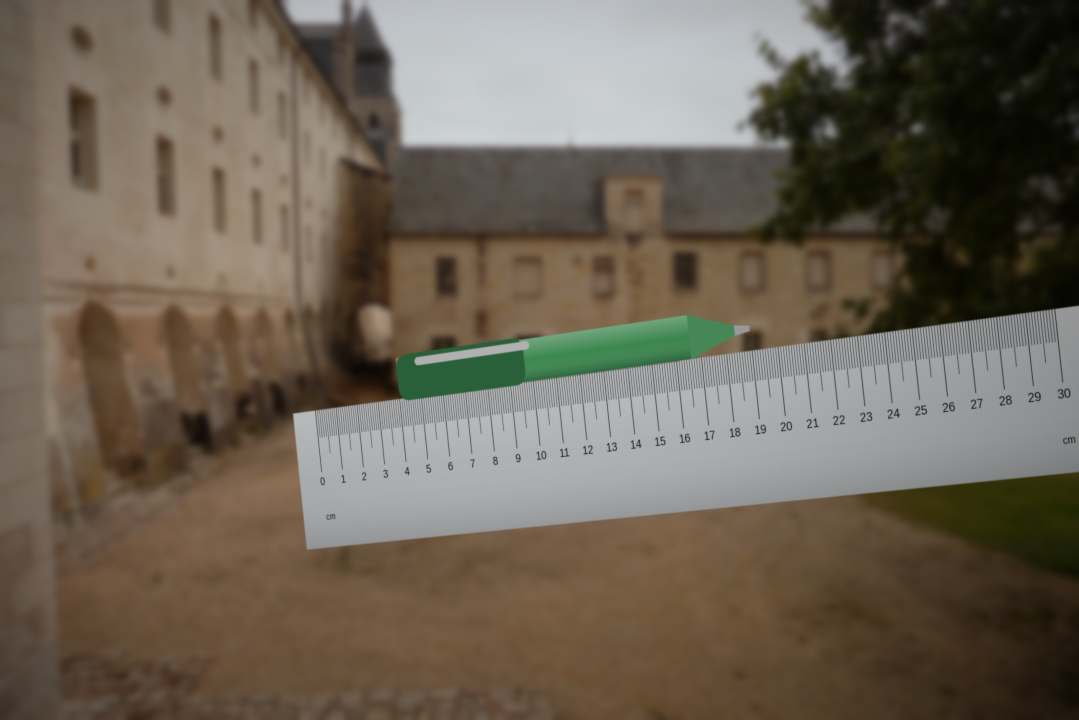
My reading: 15
